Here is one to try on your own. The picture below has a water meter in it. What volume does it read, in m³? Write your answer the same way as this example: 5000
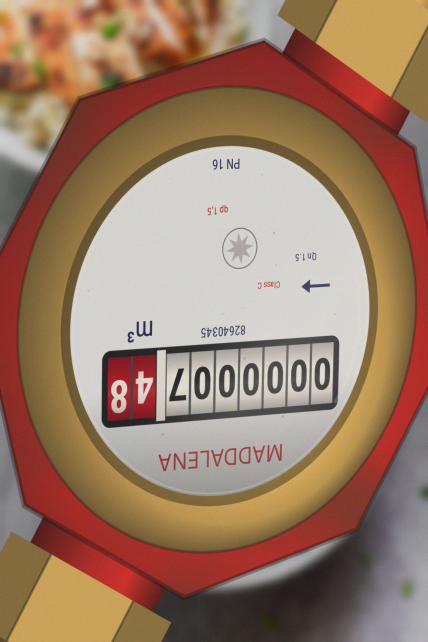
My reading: 7.48
